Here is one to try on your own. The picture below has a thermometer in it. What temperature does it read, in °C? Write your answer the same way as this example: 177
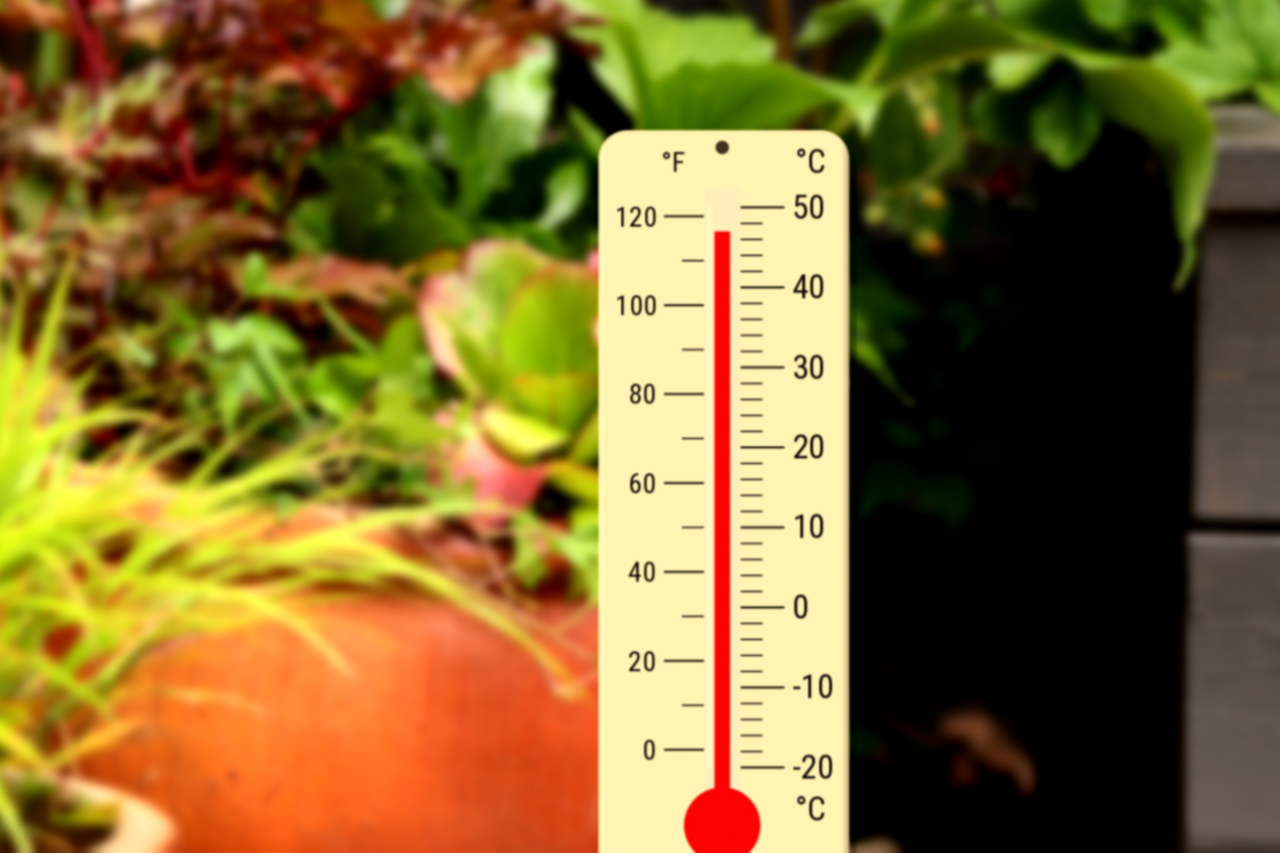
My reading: 47
